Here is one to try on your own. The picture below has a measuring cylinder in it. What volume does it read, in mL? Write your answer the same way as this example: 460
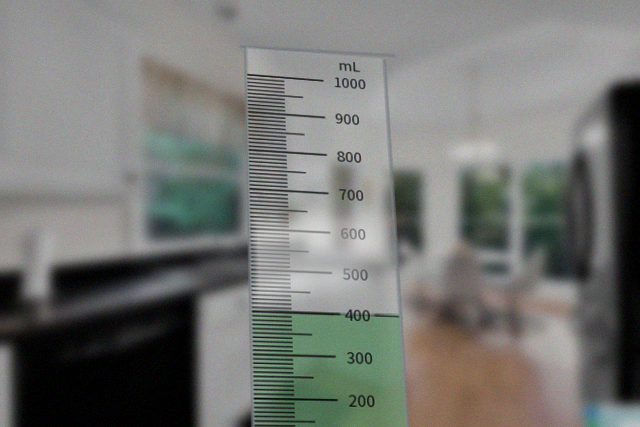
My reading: 400
